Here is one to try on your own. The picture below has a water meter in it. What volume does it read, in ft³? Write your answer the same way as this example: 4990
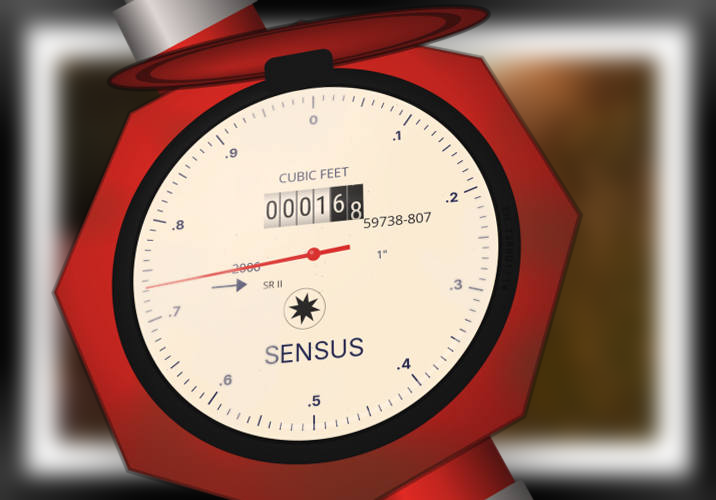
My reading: 167.73
